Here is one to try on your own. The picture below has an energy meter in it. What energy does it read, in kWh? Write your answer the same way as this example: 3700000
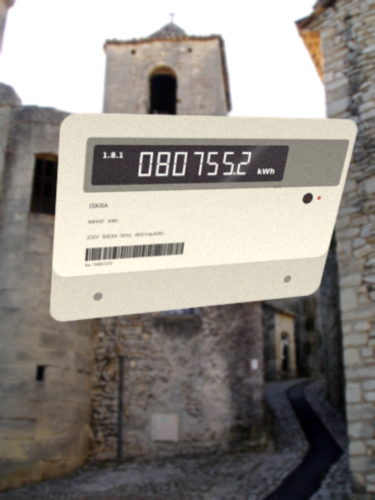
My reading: 80755.2
